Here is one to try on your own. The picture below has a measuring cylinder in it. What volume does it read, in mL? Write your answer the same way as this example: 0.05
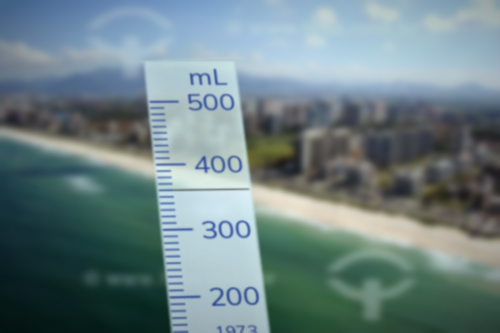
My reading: 360
